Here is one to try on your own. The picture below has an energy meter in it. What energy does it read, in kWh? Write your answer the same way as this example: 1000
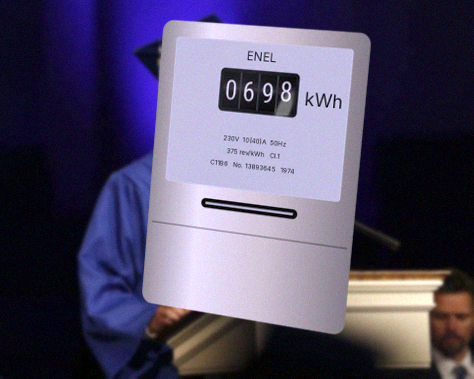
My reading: 698
